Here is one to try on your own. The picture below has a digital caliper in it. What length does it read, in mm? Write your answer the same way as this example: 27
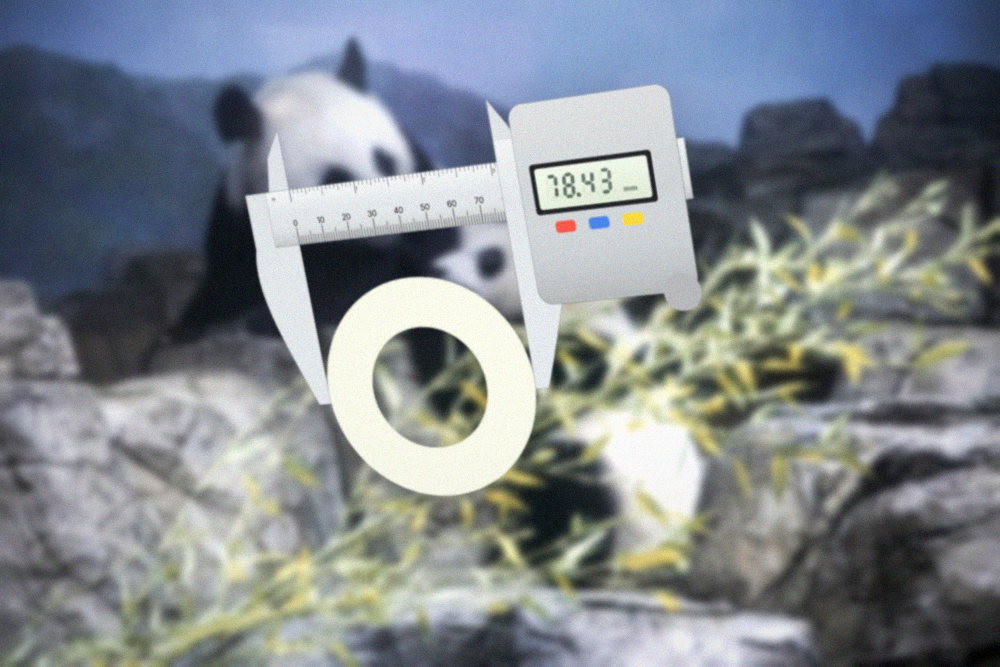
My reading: 78.43
